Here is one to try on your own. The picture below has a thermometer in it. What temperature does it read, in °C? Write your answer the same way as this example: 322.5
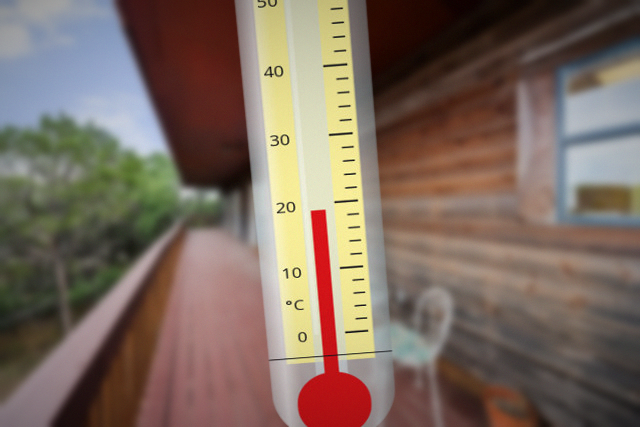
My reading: 19
